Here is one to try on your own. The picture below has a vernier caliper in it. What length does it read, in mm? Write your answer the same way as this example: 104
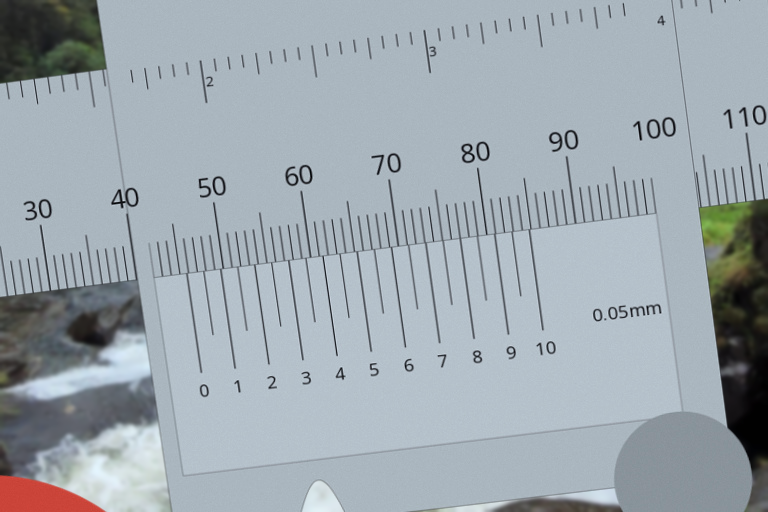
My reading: 45.8
